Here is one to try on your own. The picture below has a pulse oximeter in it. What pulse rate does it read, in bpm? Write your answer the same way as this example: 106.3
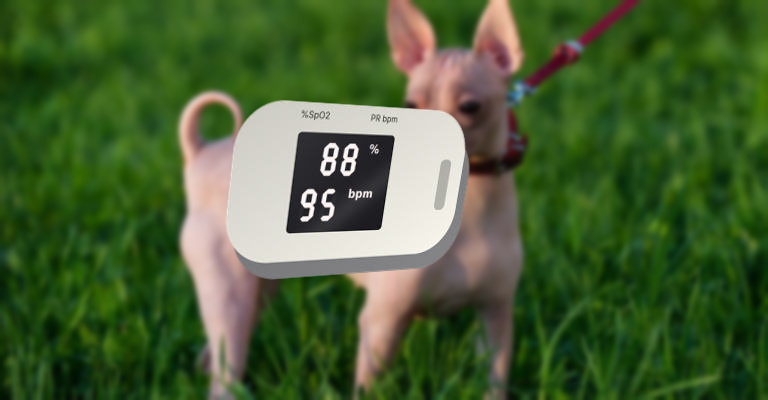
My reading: 95
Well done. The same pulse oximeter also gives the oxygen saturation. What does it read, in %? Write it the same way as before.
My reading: 88
